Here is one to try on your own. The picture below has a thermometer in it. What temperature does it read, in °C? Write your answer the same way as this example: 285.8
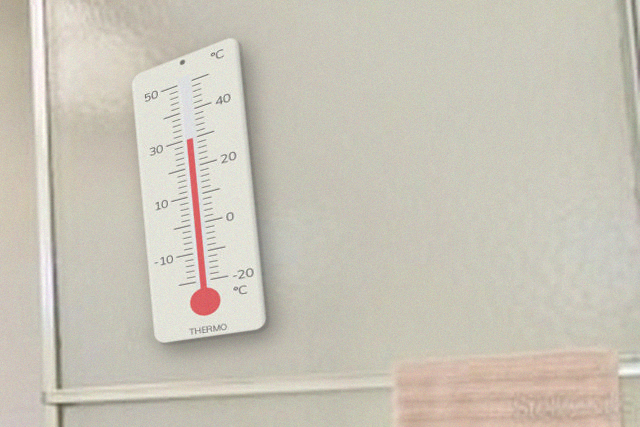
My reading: 30
